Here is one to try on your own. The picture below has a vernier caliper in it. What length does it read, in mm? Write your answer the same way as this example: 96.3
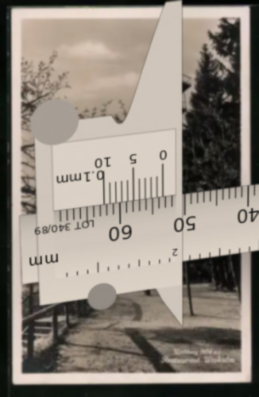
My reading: 53.4
